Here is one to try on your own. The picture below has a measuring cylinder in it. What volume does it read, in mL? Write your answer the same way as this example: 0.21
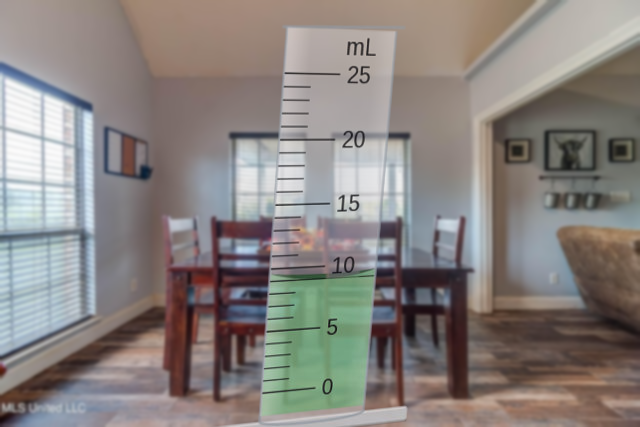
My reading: 9
